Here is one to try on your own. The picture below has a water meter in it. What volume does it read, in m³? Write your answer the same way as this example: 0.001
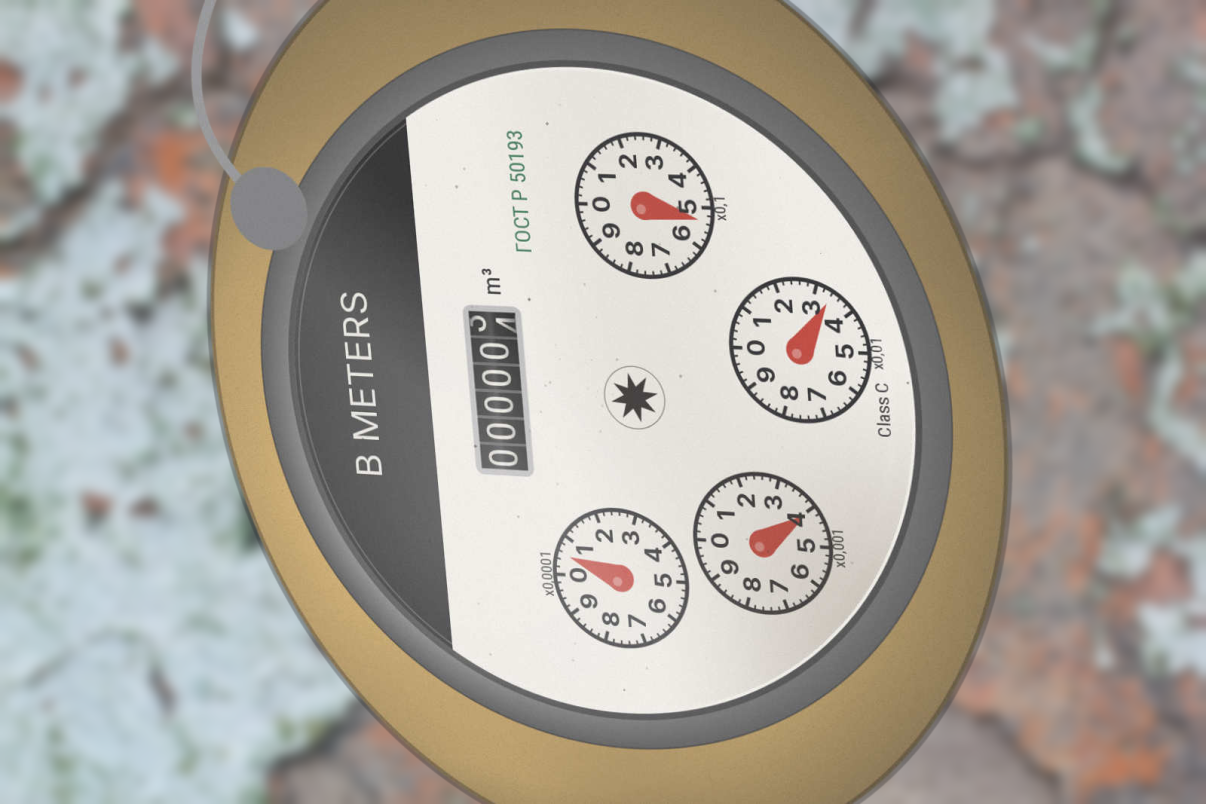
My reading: 3.5340
